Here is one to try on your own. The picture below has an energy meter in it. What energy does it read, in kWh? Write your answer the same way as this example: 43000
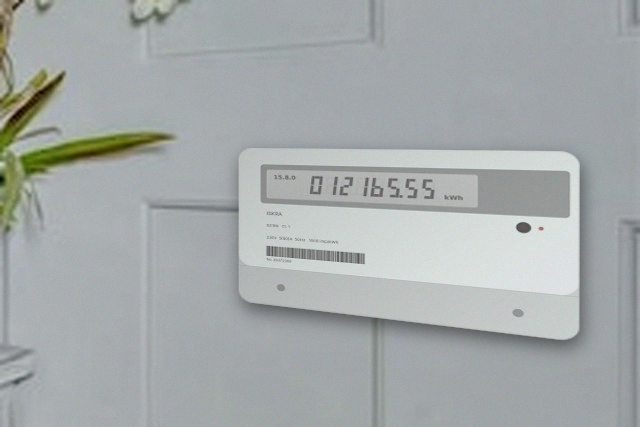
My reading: 12165.55
